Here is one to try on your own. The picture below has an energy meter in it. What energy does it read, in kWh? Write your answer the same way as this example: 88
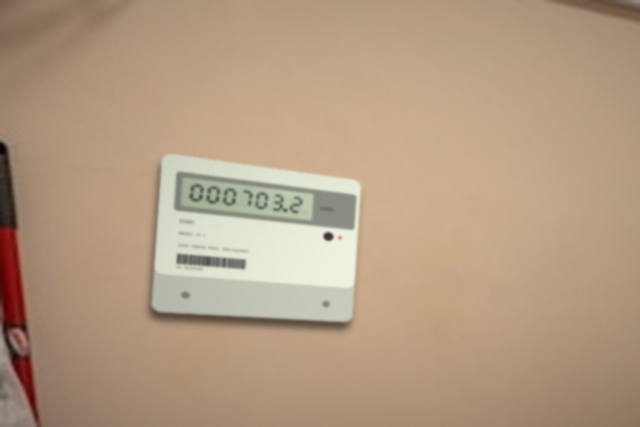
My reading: 703.2
